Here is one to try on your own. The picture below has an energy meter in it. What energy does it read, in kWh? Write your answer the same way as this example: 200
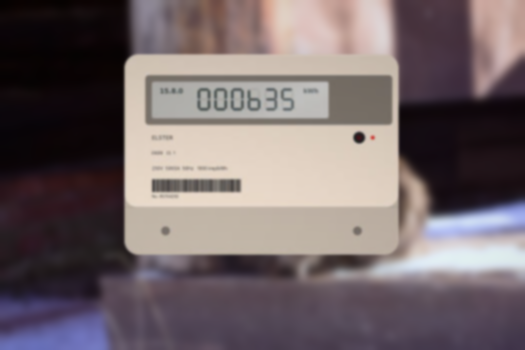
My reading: 635
